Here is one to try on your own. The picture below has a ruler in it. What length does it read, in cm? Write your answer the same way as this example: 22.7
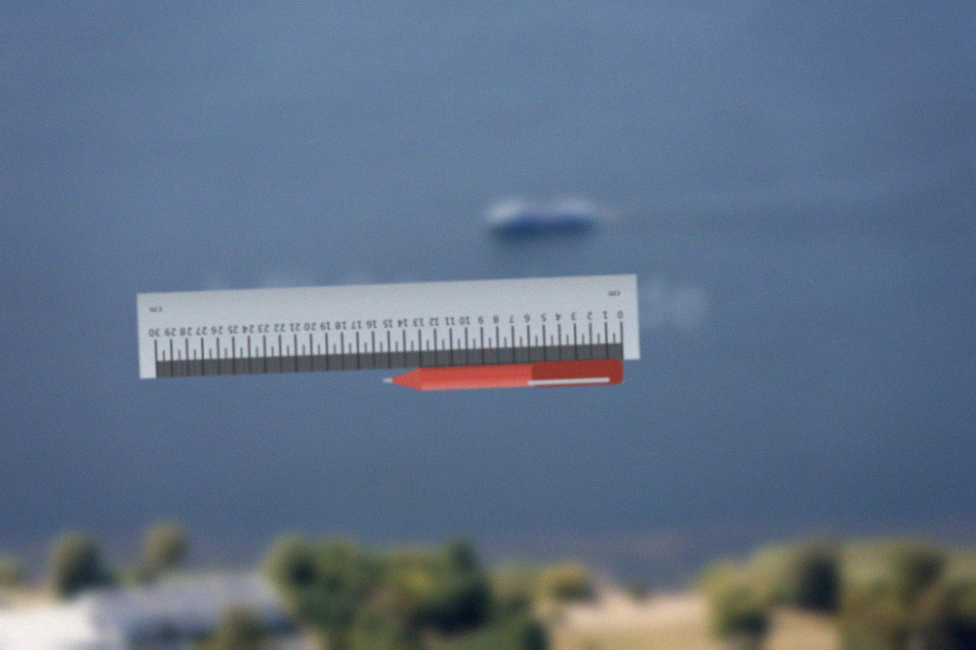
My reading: 15.5
